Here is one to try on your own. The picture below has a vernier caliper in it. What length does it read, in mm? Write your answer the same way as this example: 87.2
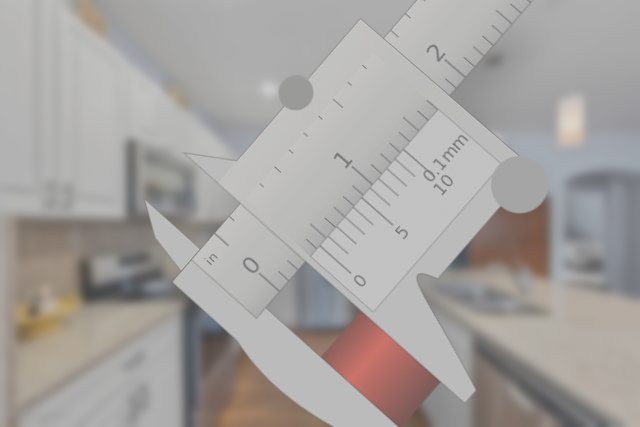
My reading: 4.3
